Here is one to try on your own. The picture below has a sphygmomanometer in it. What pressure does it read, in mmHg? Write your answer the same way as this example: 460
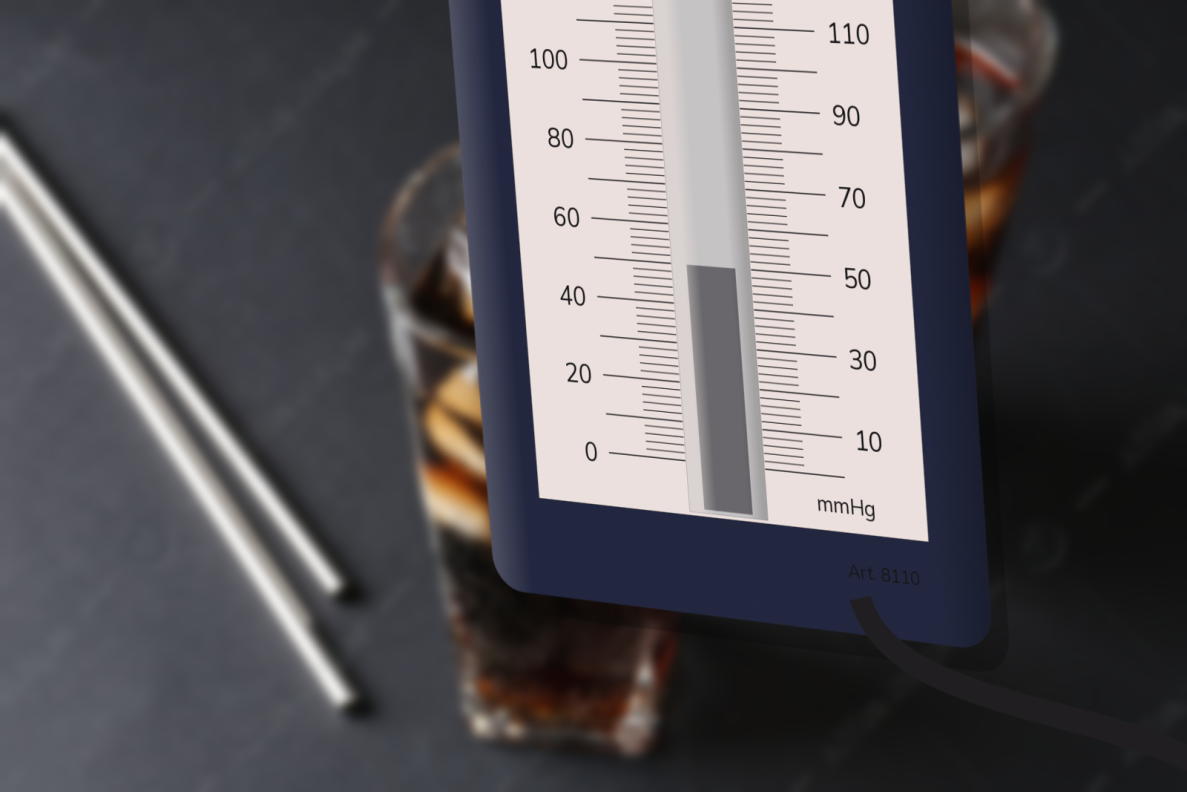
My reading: 50
